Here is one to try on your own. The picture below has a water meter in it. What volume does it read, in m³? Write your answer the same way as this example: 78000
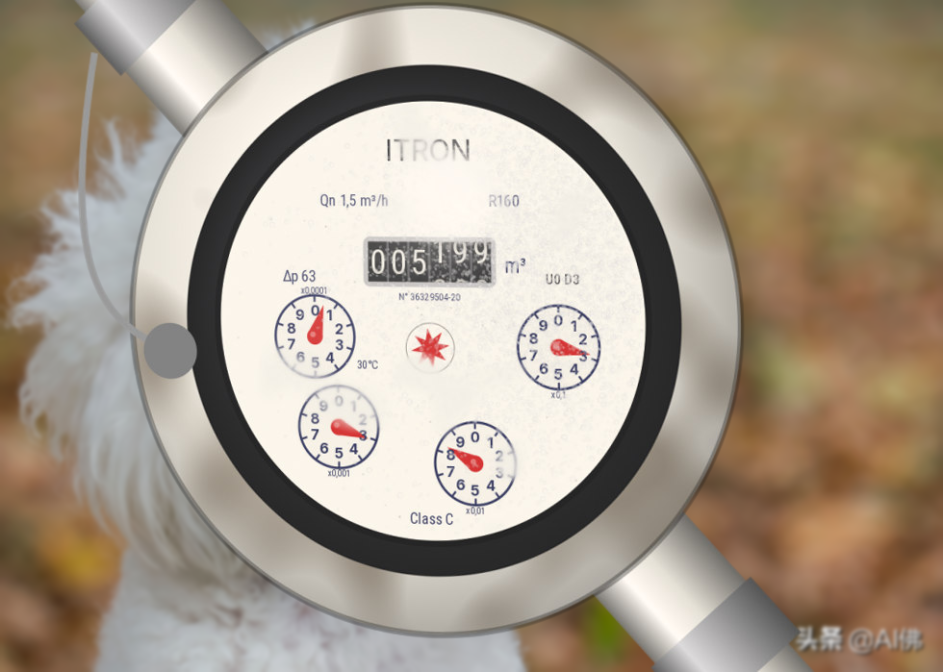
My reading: 5199.2830
